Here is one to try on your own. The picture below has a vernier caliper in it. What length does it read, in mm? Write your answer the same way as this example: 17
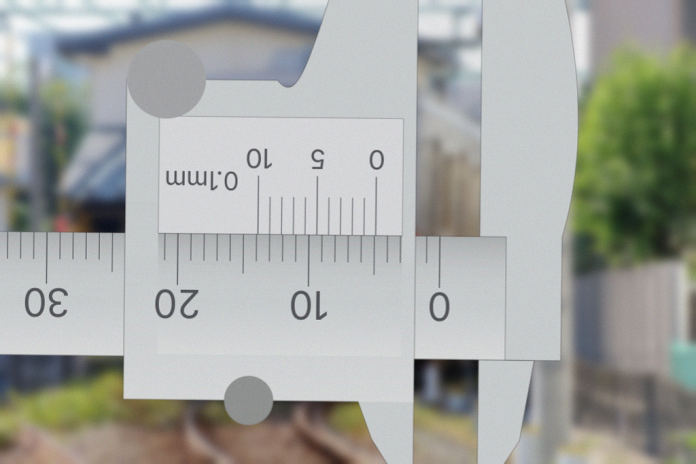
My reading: 4.9
